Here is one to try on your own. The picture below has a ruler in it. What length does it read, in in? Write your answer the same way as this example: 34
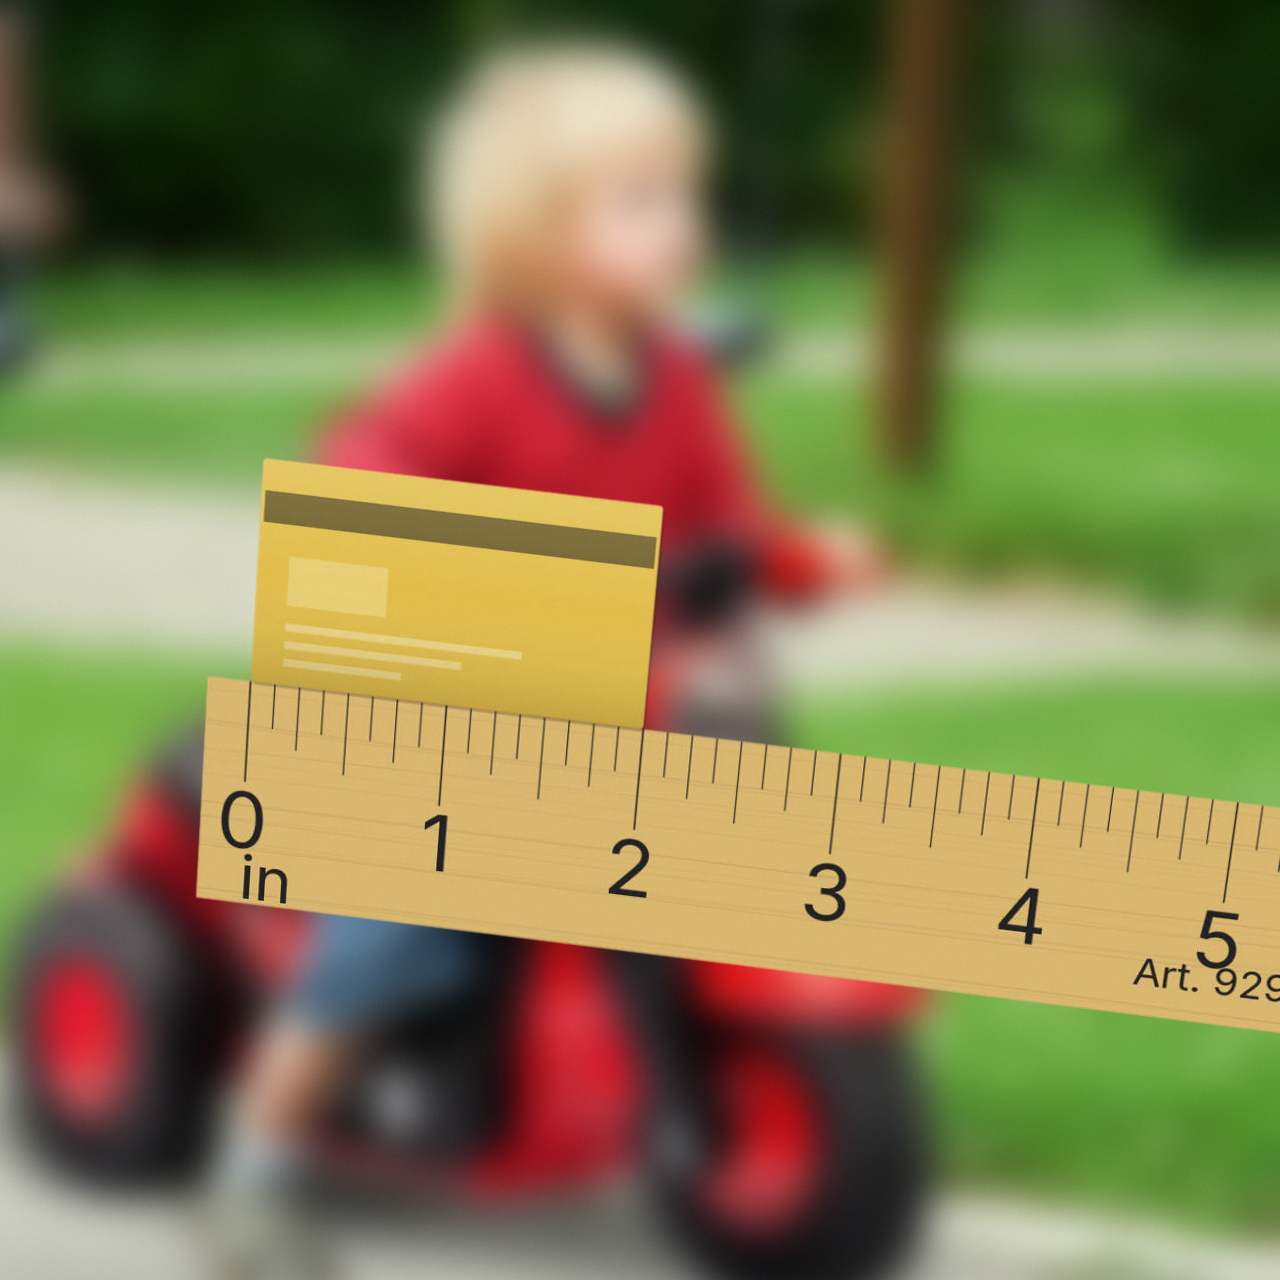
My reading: 2
